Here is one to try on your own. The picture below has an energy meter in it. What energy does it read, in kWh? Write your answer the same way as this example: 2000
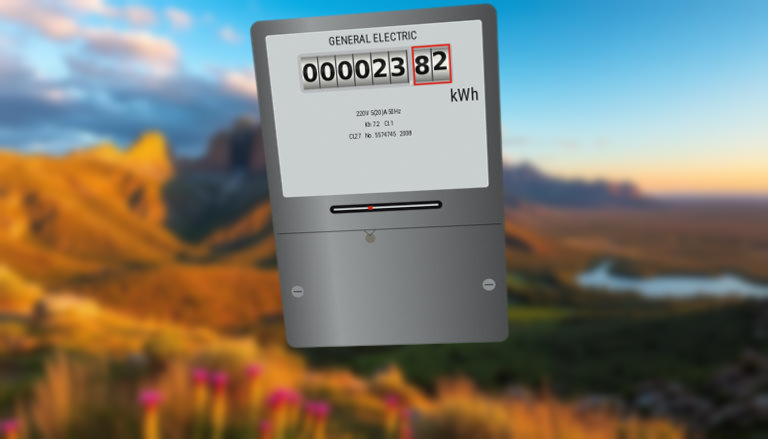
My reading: 23.82
